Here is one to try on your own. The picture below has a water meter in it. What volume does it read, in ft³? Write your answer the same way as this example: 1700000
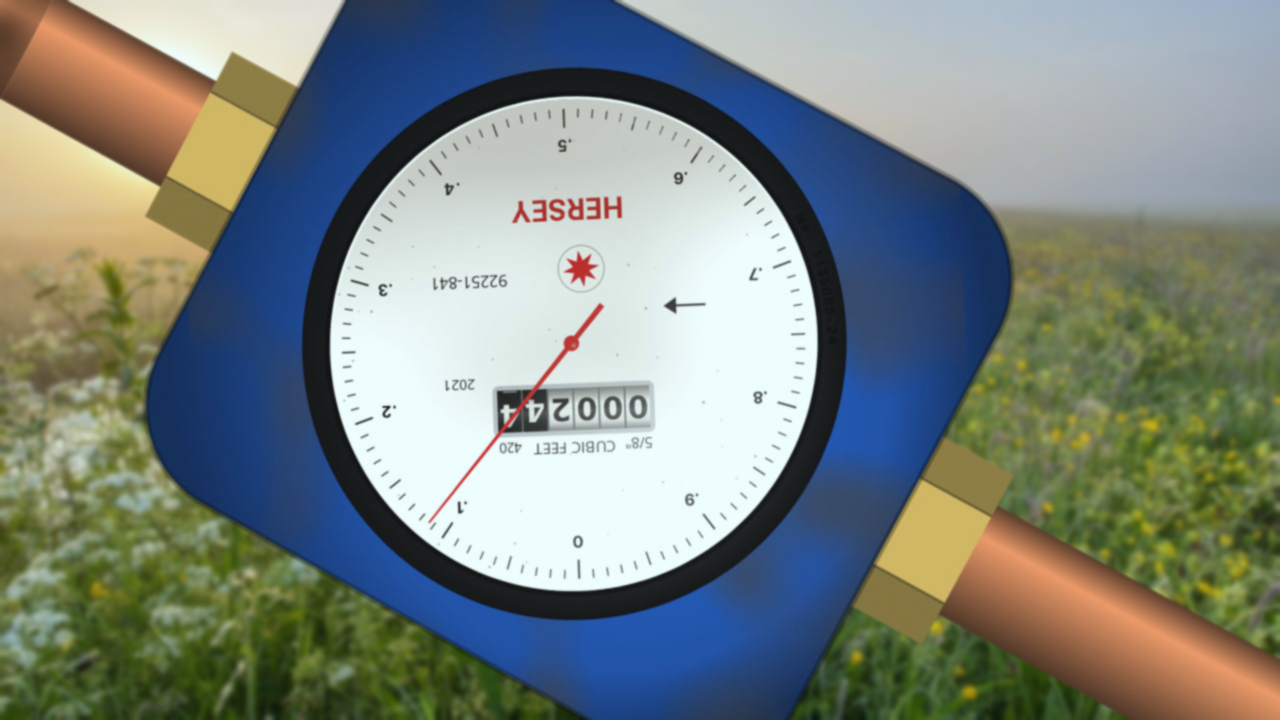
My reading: 244.11
